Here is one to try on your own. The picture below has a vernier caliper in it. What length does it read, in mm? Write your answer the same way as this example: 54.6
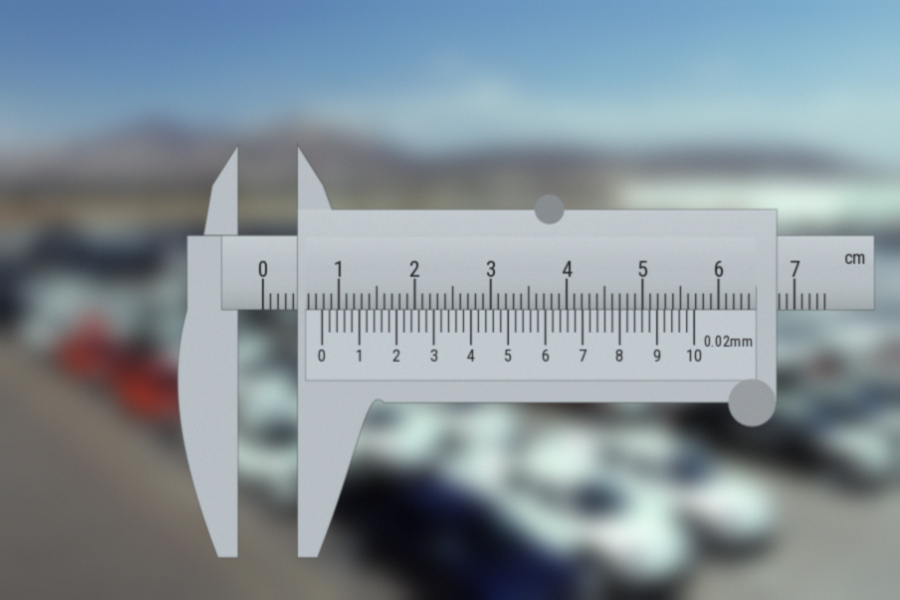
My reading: 7.8
